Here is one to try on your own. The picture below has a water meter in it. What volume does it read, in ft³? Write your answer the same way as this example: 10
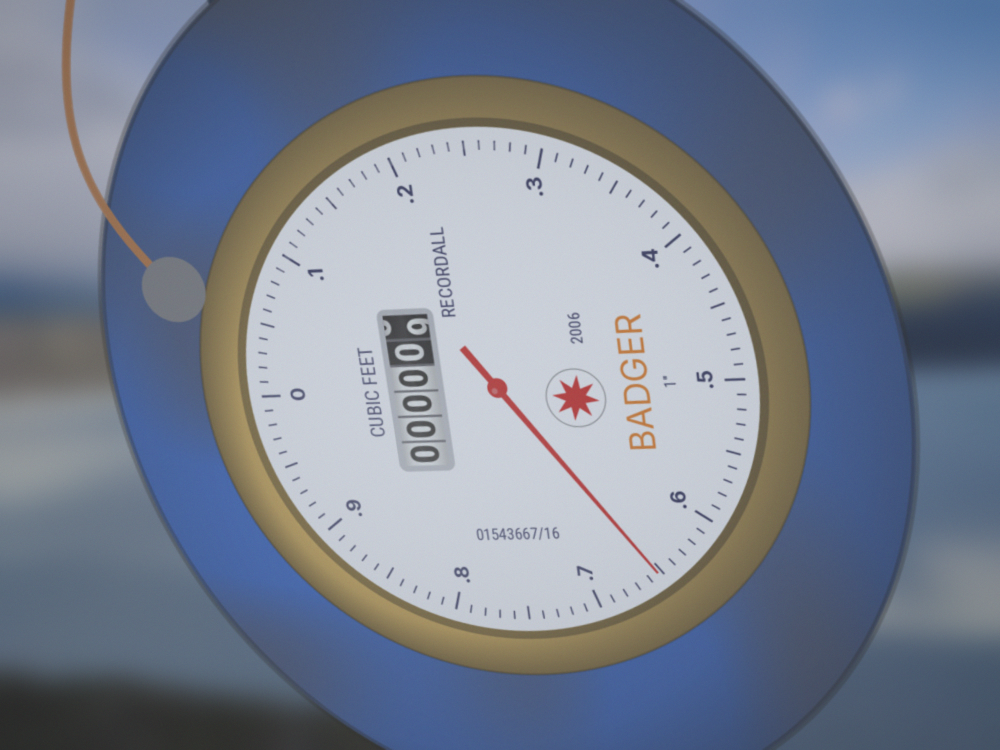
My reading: 8.65
